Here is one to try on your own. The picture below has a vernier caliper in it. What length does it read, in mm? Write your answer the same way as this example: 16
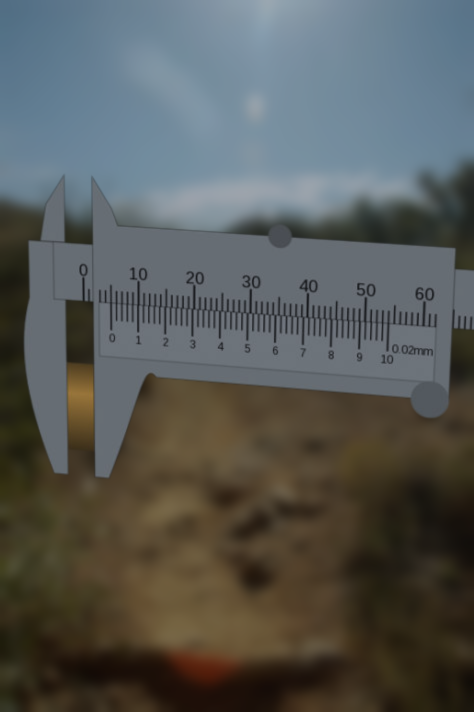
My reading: 5.0
